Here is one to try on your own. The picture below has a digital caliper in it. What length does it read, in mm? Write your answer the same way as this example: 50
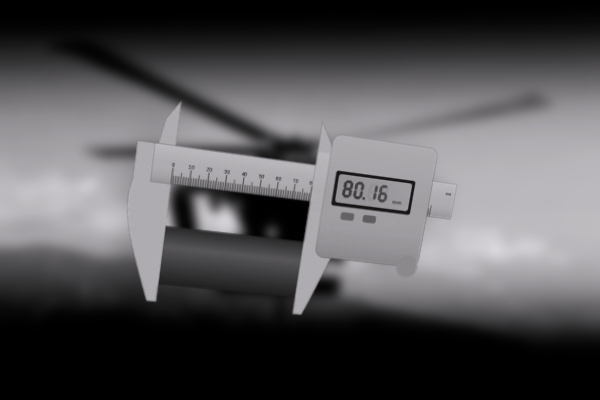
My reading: 80.16
